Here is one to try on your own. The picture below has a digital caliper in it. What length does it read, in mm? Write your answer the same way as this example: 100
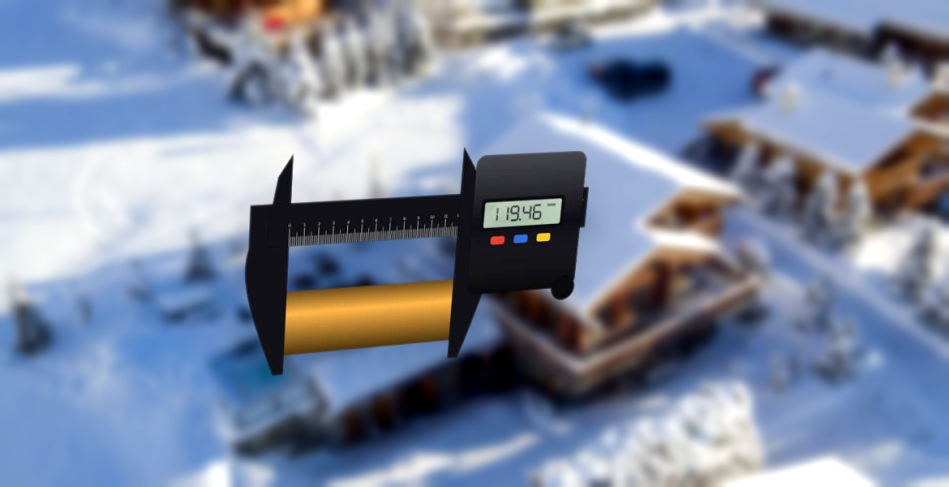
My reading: 119.46
